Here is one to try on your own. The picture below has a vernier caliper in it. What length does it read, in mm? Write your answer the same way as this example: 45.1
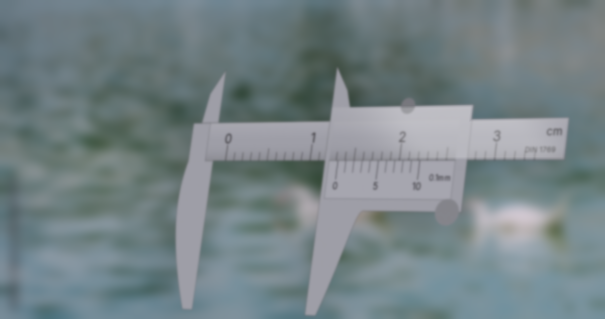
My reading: 13.2
